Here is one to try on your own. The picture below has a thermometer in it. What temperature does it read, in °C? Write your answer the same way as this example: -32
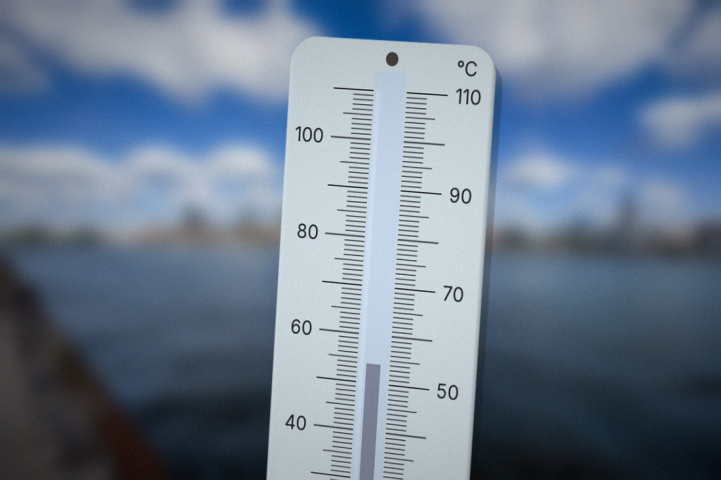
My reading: 54
